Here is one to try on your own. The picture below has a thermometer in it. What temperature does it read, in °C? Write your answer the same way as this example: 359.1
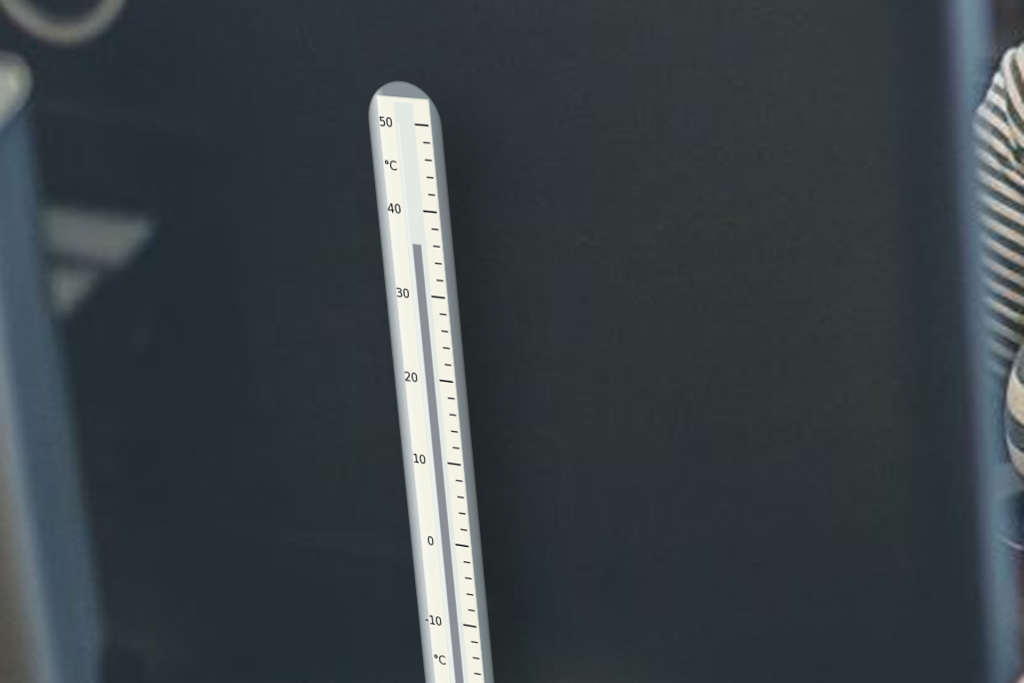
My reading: 36
